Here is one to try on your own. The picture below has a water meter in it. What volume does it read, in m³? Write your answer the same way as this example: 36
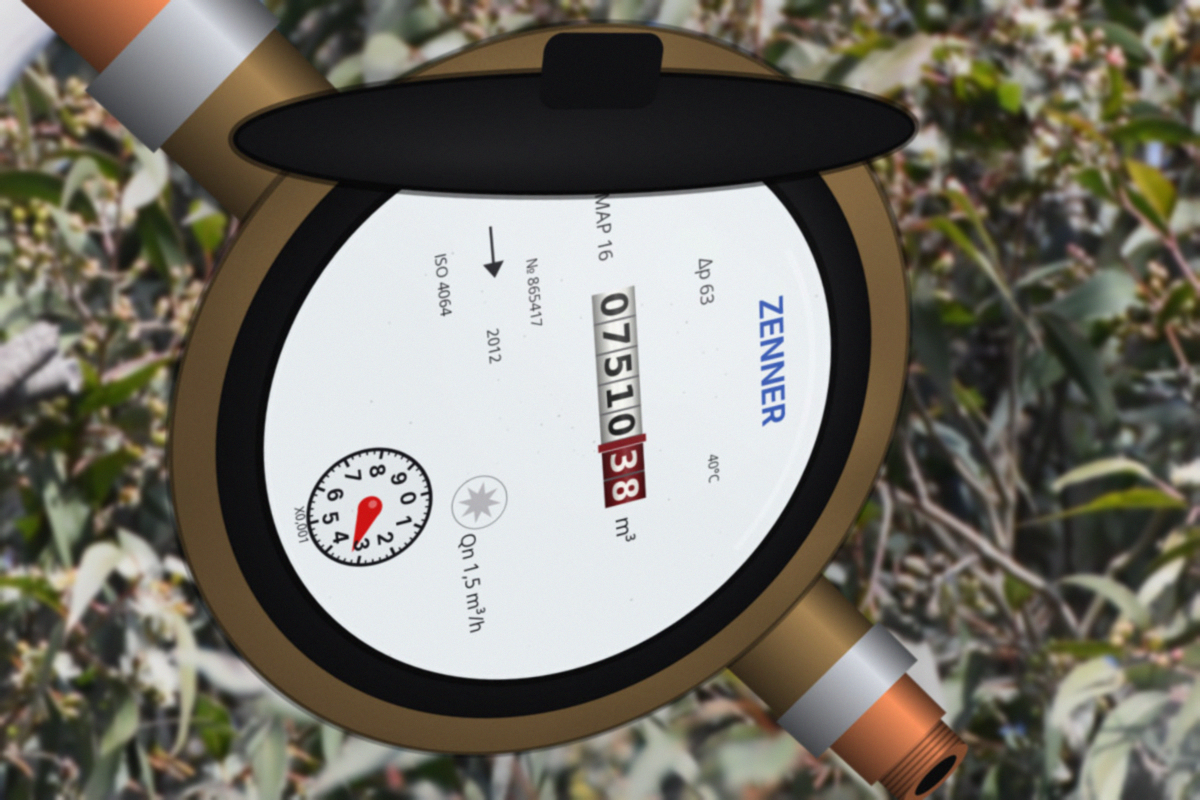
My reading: 7510.383
